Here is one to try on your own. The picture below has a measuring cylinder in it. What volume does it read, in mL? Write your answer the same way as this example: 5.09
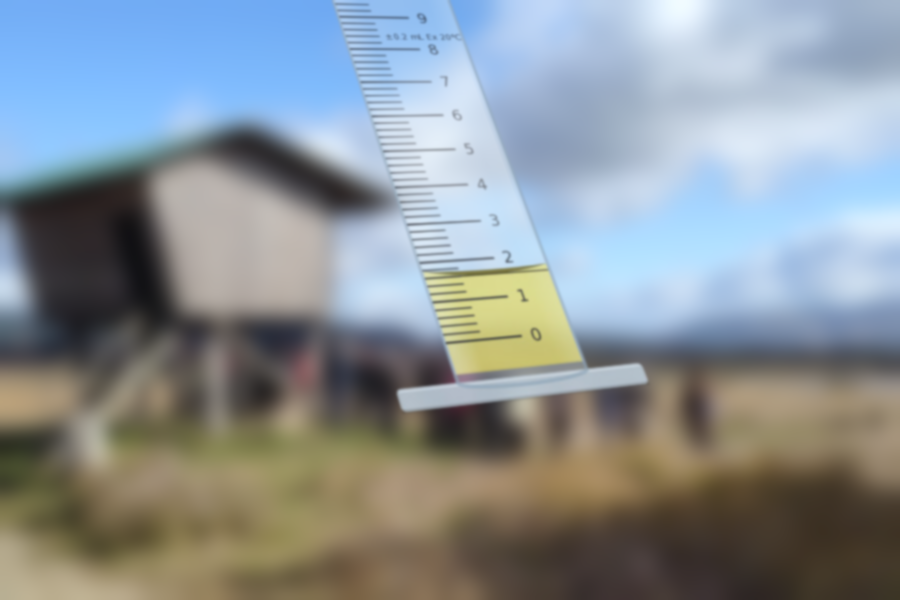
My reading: 1.6
